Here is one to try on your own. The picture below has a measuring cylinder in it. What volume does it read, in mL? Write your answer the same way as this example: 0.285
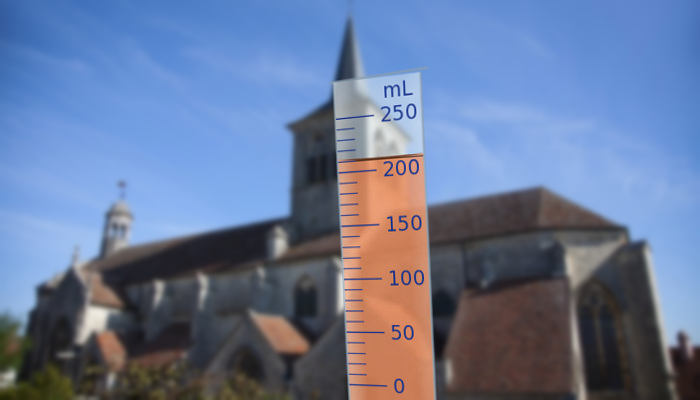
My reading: 210
